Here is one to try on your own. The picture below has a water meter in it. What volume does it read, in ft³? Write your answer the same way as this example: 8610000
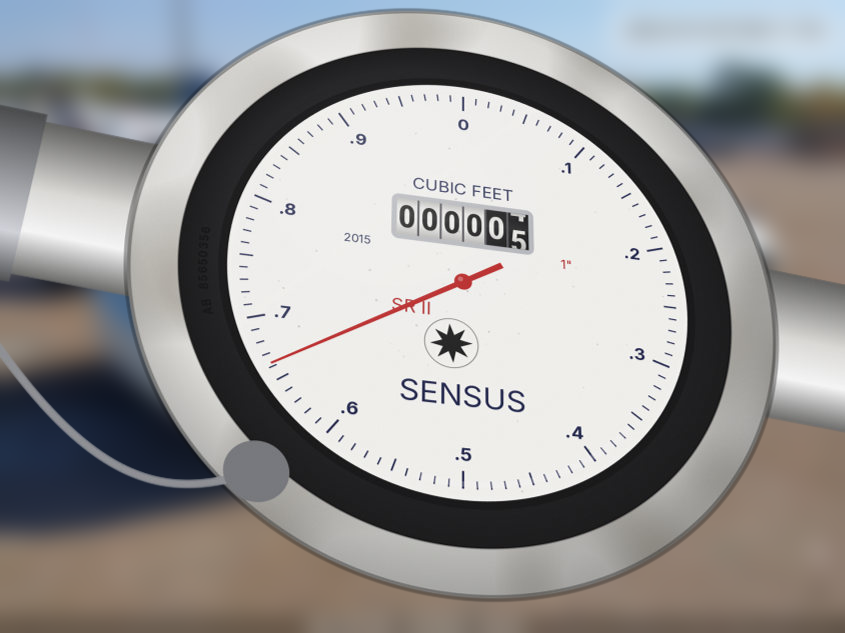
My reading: 4.66
